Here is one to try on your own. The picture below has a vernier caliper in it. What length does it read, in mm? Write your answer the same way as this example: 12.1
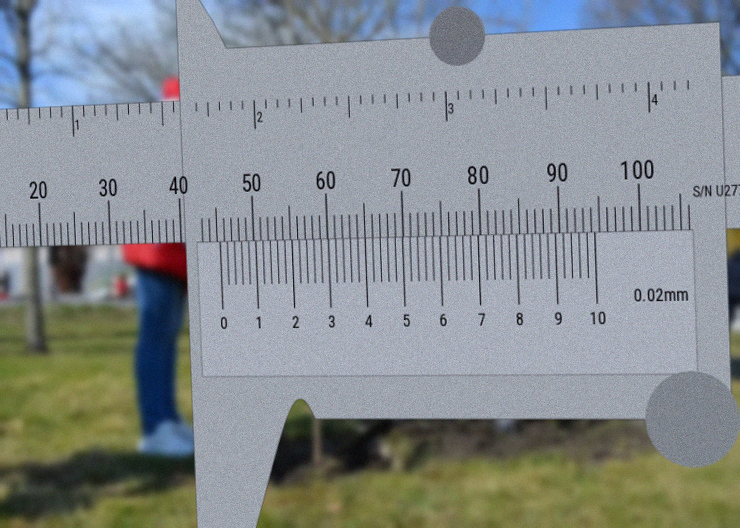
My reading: 45.4
